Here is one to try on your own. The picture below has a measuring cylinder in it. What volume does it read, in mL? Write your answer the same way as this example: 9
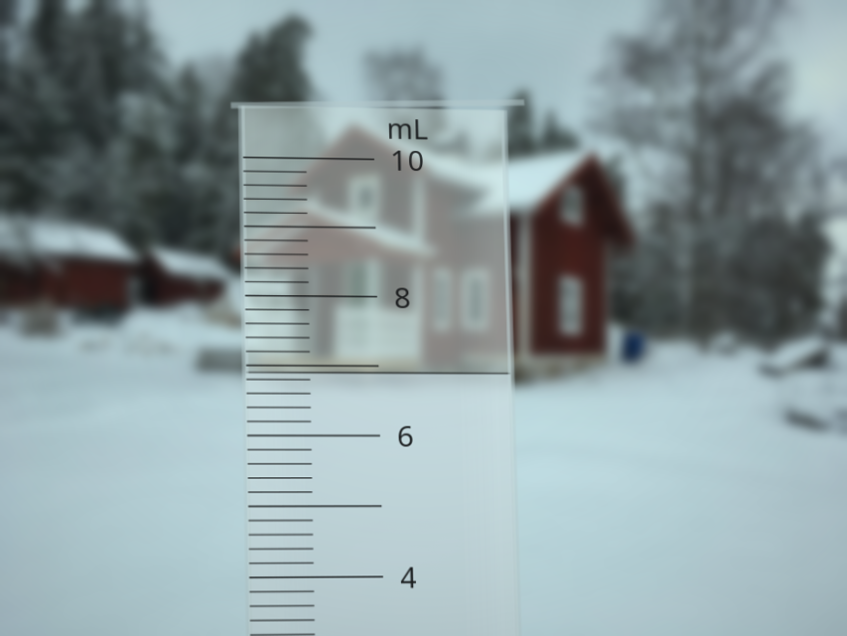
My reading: 6.9
